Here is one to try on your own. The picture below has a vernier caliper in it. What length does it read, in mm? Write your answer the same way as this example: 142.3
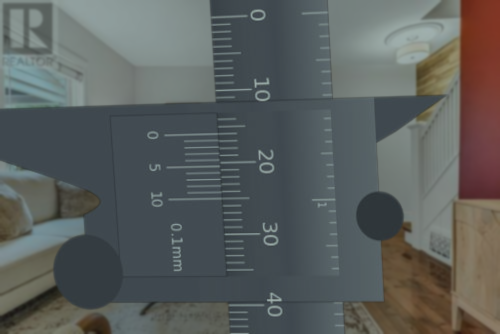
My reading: 16.0
